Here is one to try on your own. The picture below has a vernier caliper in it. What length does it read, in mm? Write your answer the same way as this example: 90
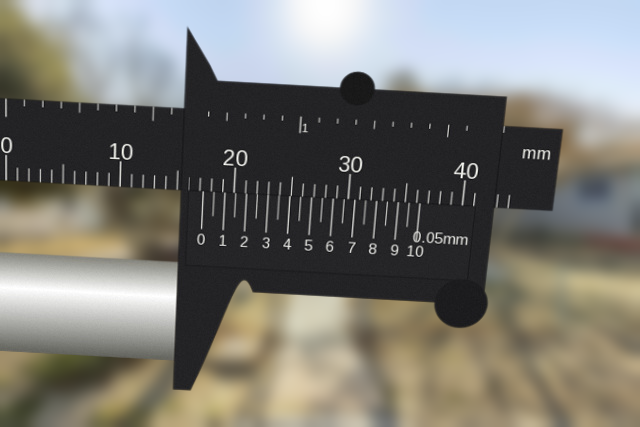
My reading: 17.3
